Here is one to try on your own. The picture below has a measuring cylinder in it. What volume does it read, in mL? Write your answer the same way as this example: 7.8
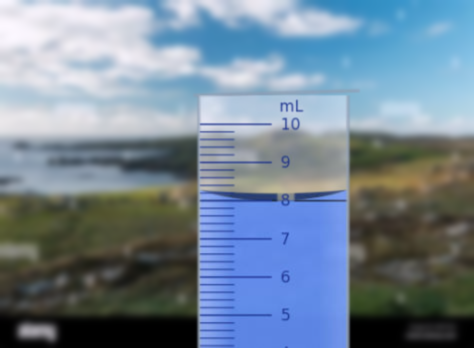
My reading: 8
